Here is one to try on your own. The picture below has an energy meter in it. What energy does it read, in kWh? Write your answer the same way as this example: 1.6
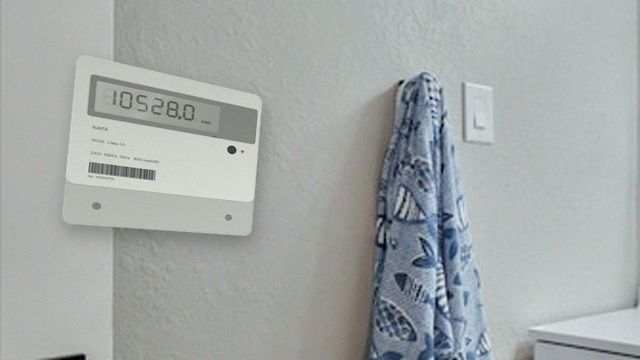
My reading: 10528.0
